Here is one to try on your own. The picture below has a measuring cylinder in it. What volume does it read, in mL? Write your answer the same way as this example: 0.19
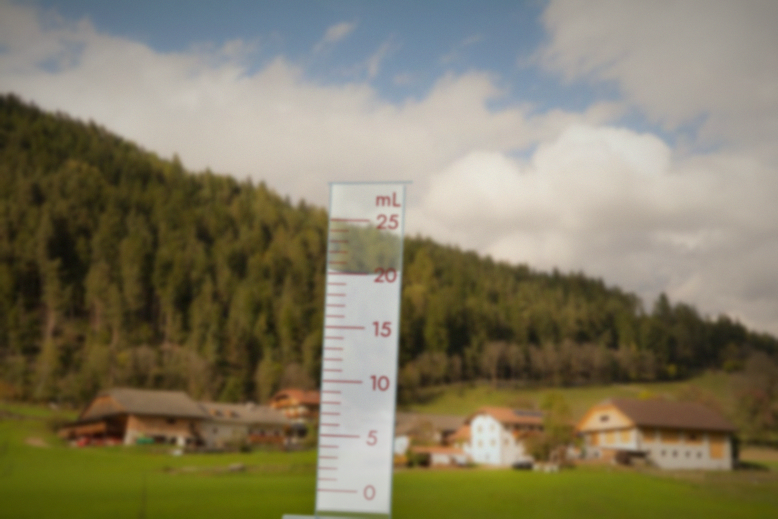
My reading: 20
